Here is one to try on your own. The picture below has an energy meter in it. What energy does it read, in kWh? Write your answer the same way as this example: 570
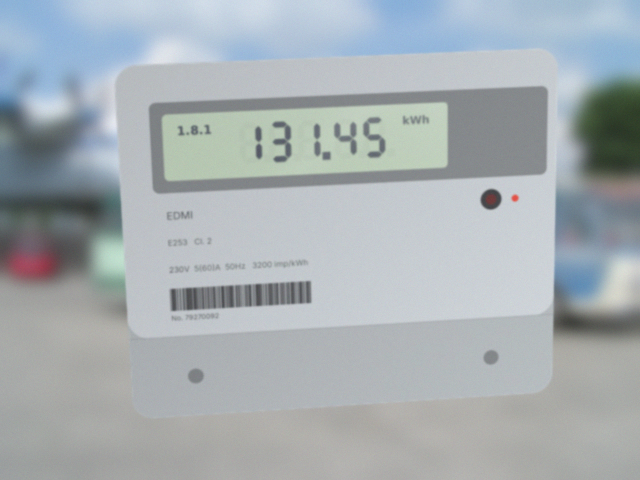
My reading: 131.45
